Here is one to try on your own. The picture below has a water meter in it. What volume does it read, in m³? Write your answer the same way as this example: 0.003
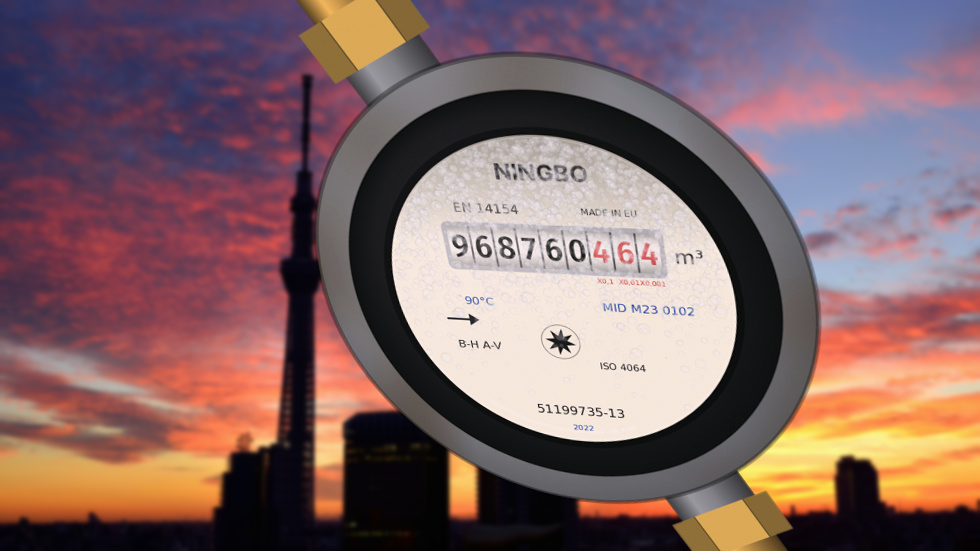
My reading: 968760.464
